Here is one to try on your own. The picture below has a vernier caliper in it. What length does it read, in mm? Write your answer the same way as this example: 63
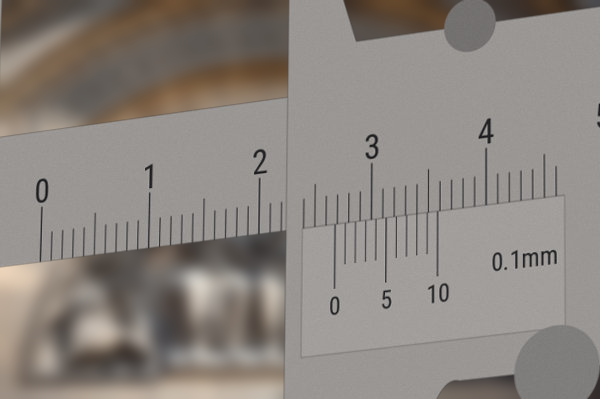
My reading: 26.8
